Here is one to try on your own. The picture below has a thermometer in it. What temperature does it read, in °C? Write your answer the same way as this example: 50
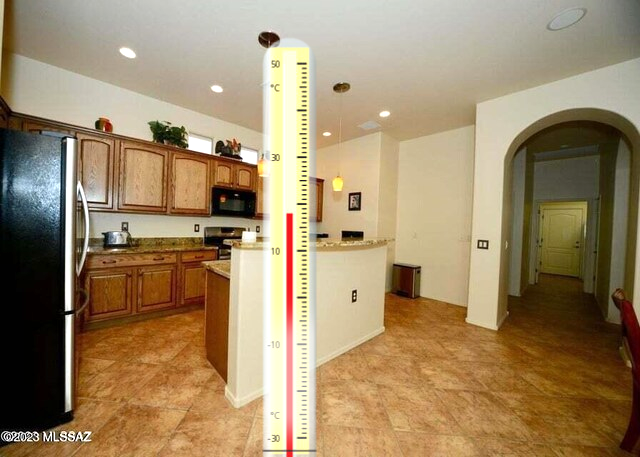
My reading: 18
